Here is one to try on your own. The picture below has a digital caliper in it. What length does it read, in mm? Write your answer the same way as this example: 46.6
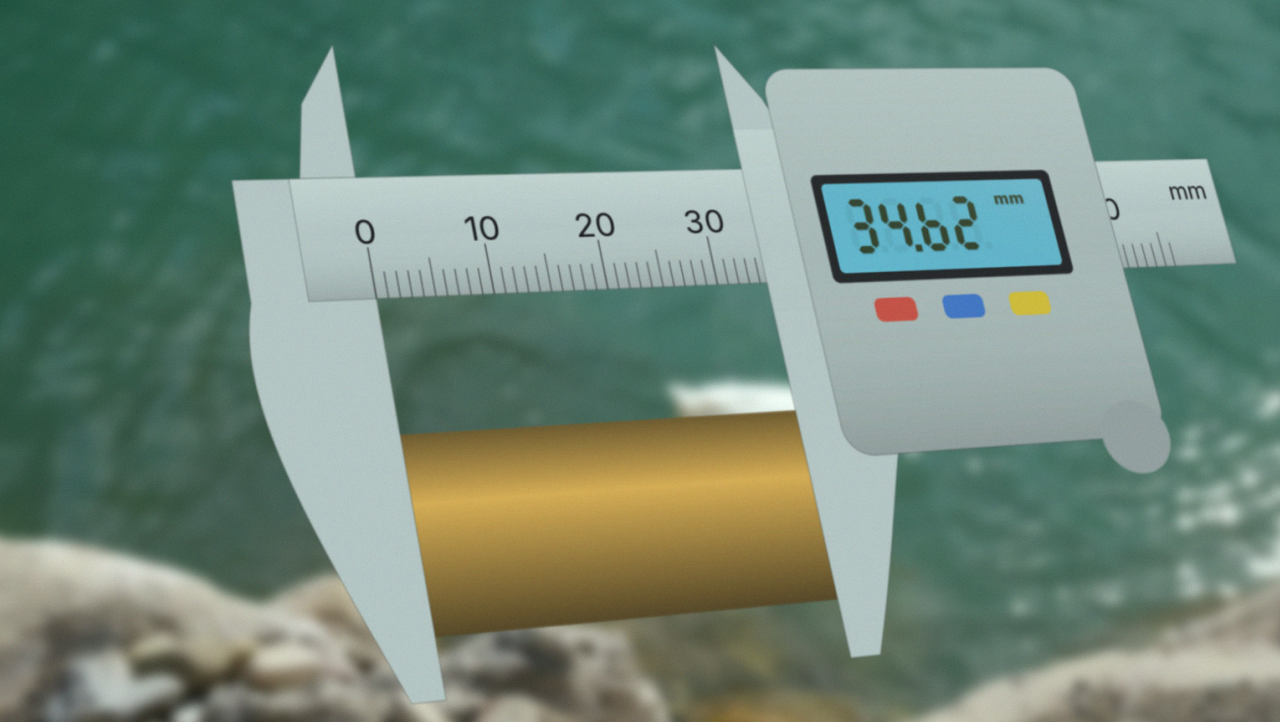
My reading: 34.62
